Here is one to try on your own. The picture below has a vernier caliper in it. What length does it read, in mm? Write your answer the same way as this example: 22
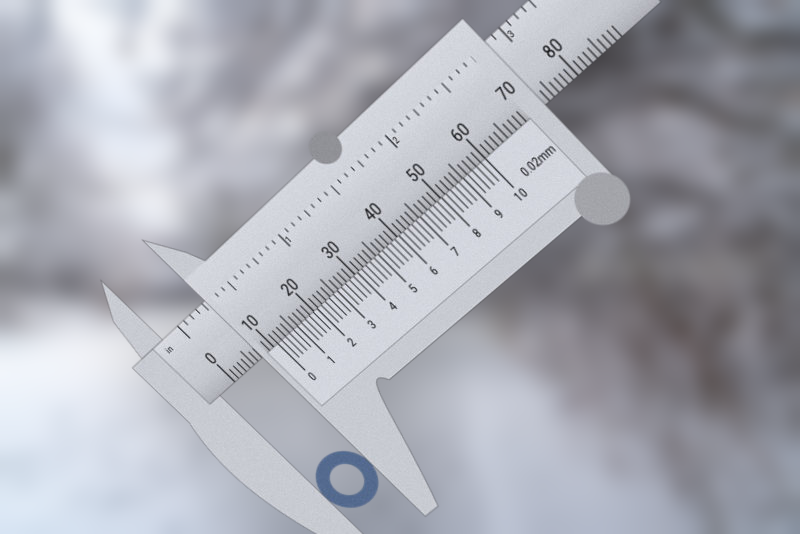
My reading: 11.0
